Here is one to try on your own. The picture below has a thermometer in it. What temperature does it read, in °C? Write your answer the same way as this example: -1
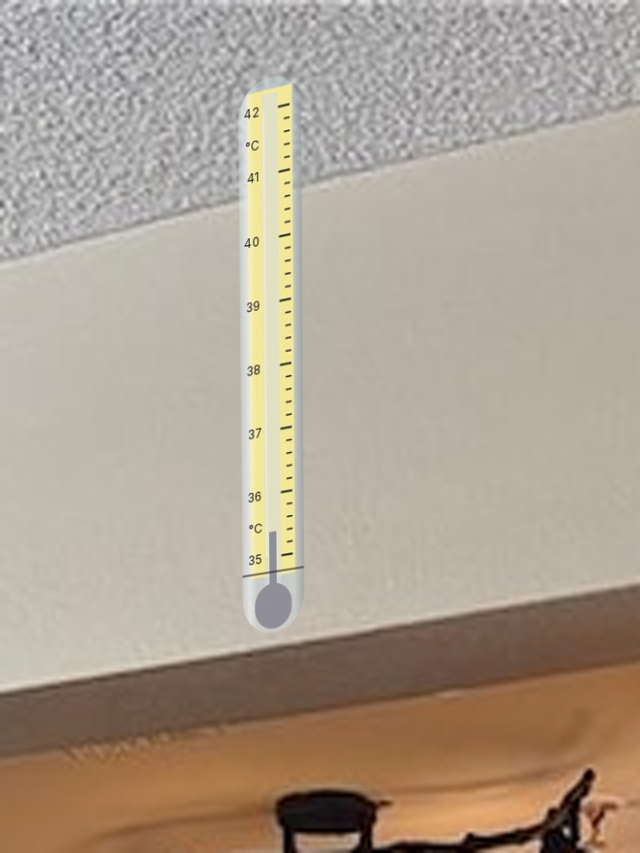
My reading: 35.4
